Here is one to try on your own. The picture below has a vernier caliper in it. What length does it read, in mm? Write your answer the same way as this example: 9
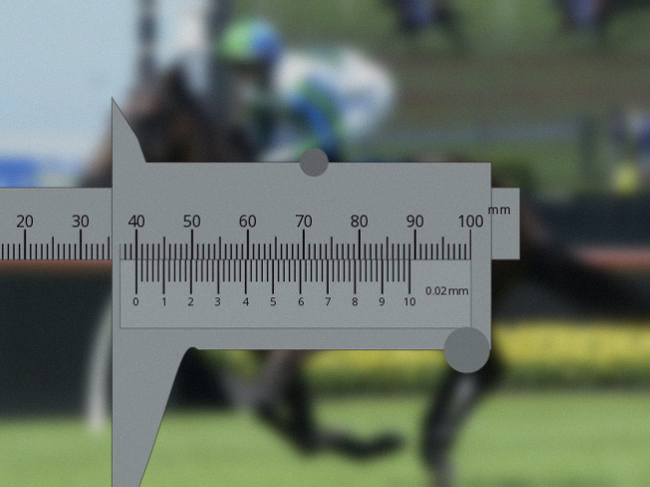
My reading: 40.0
